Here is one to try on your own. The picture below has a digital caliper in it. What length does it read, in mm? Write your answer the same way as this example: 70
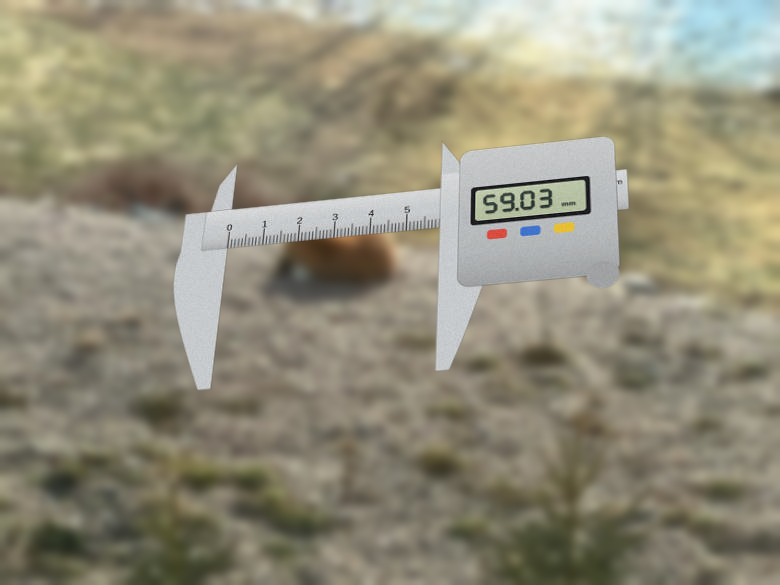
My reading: 59.03
